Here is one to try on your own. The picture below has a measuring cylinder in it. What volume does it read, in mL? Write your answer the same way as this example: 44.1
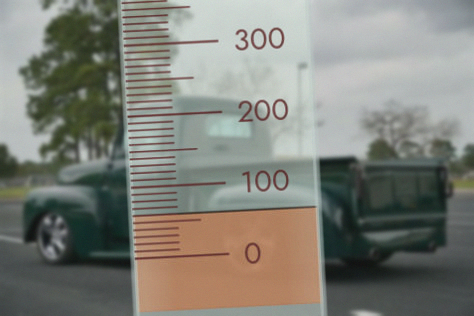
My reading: 60
